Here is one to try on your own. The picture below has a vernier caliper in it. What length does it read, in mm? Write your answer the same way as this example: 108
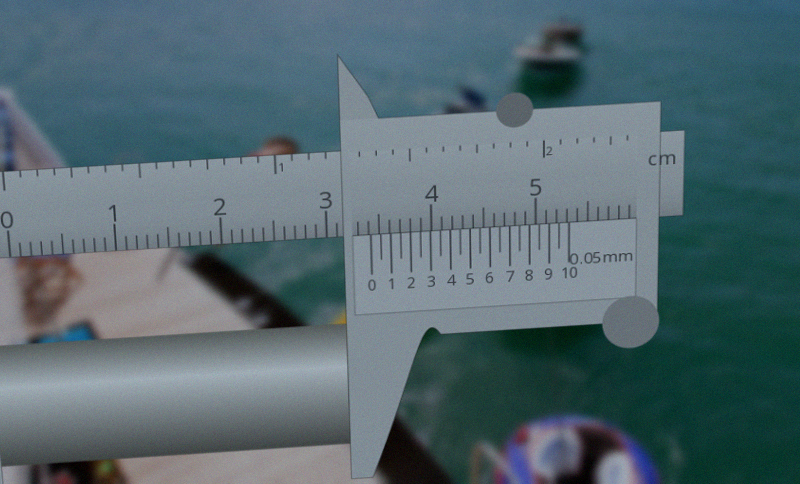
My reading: 34.2
